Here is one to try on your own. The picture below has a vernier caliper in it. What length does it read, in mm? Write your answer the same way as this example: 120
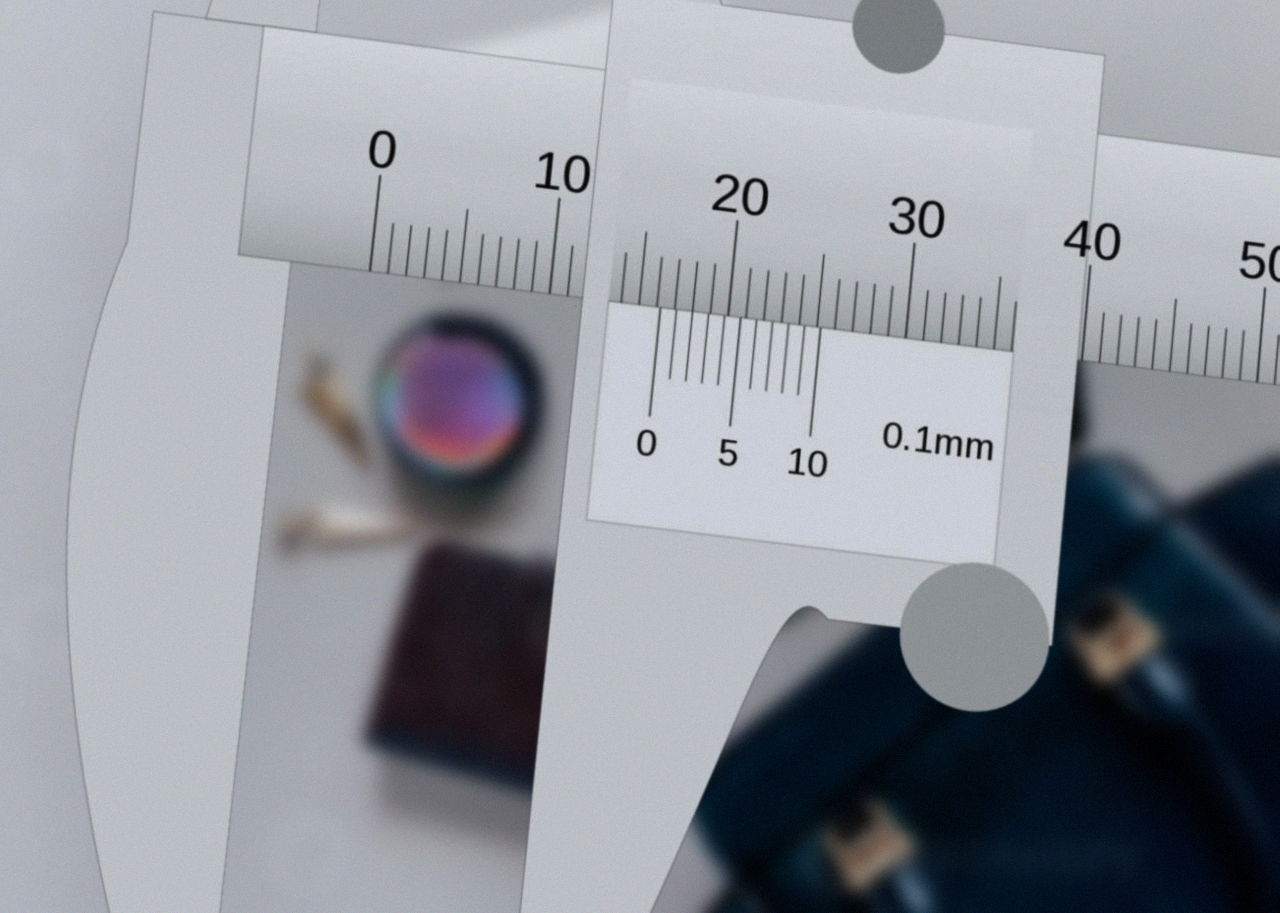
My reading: 16.2
